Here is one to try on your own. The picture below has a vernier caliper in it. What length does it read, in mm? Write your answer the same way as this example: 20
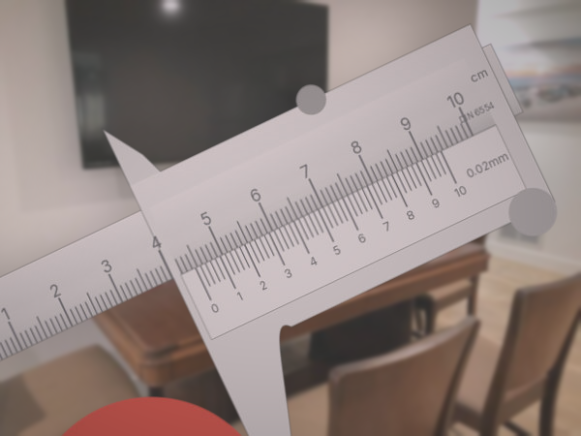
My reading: 44.6
